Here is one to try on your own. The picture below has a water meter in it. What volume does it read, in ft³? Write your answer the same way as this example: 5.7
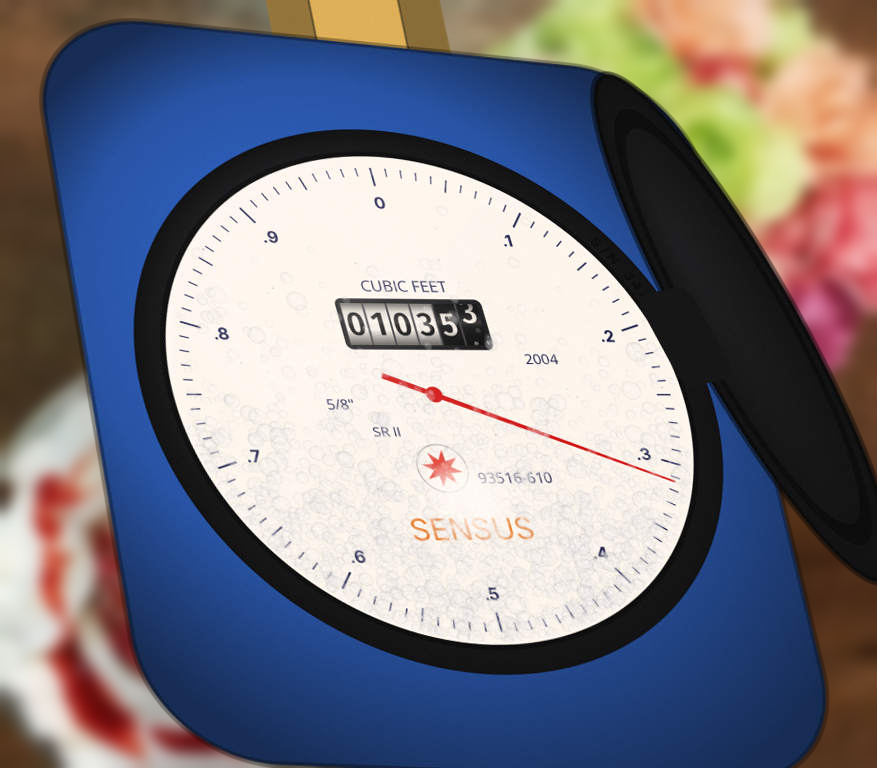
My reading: 10353.31
